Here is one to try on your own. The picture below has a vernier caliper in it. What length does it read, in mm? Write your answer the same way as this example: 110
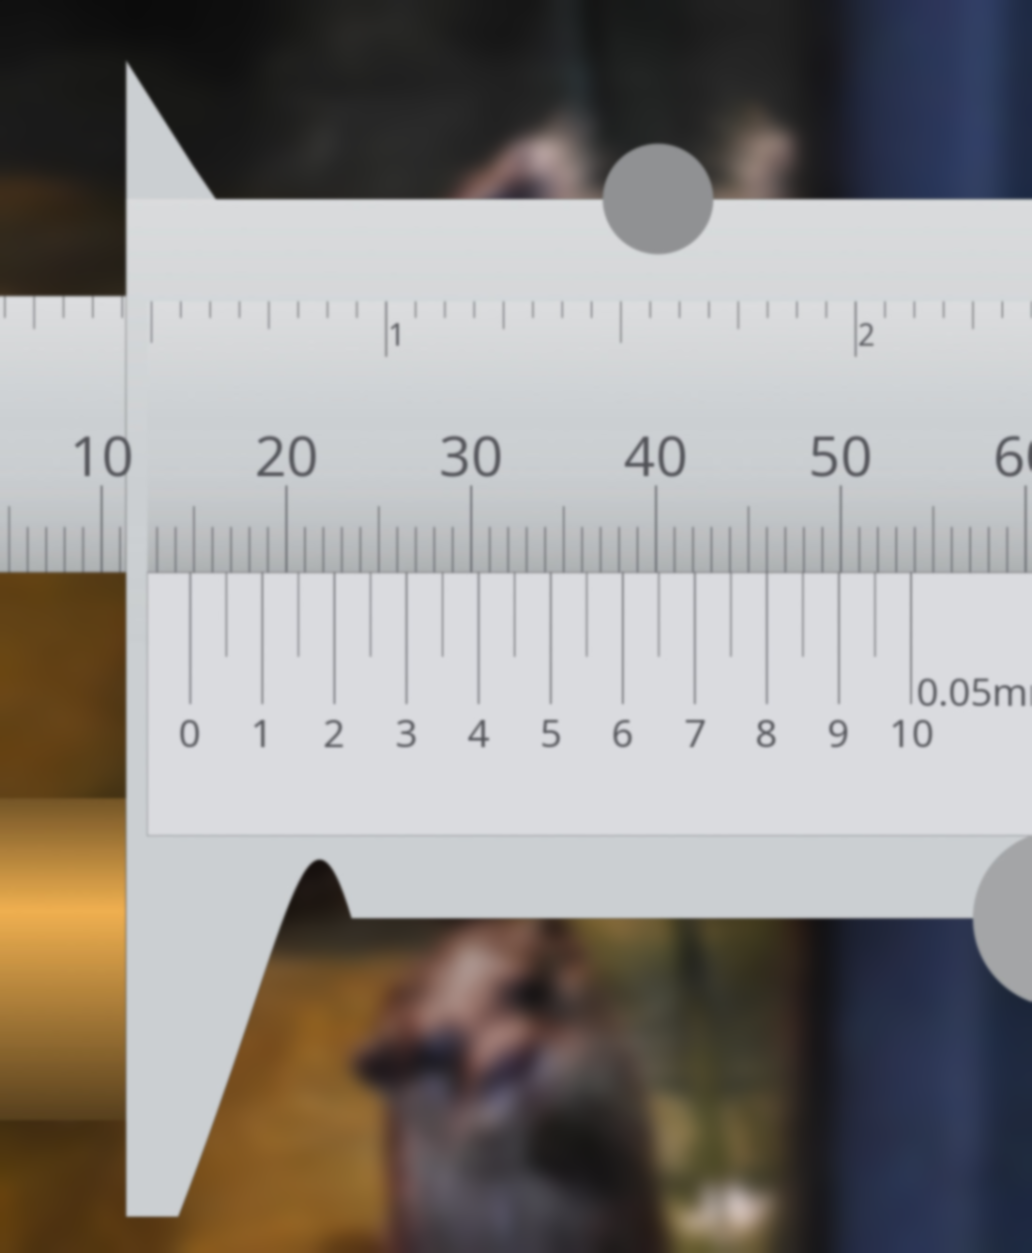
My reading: 14.8
